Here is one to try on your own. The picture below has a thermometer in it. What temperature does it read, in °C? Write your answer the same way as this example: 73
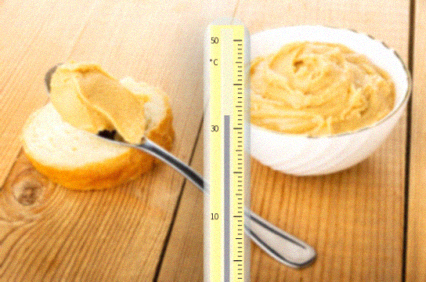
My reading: 33
